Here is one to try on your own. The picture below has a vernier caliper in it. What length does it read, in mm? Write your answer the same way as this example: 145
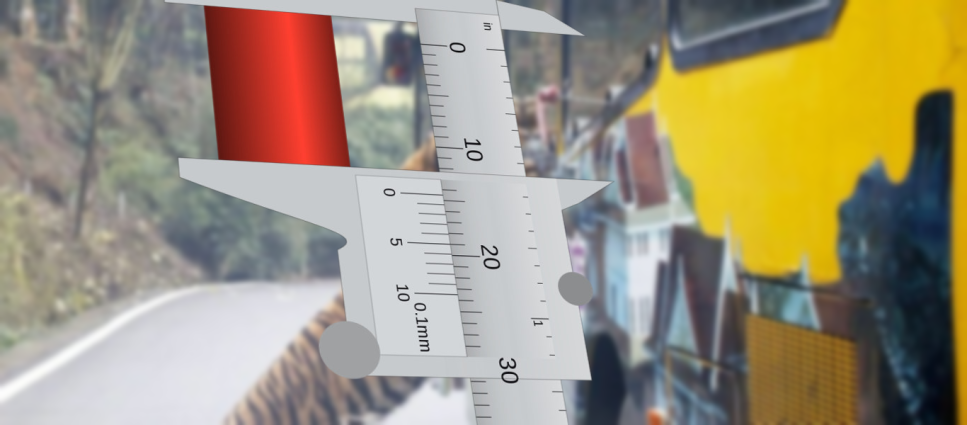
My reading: 14.5
